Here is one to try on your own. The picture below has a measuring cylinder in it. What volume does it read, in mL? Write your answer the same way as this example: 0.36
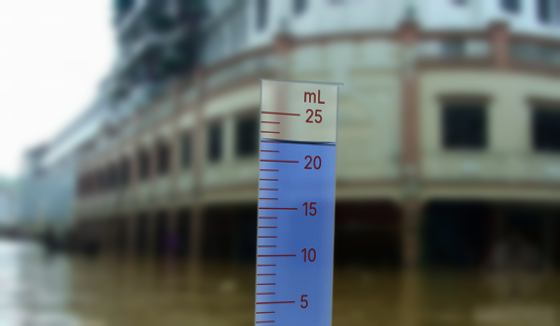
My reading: 22
